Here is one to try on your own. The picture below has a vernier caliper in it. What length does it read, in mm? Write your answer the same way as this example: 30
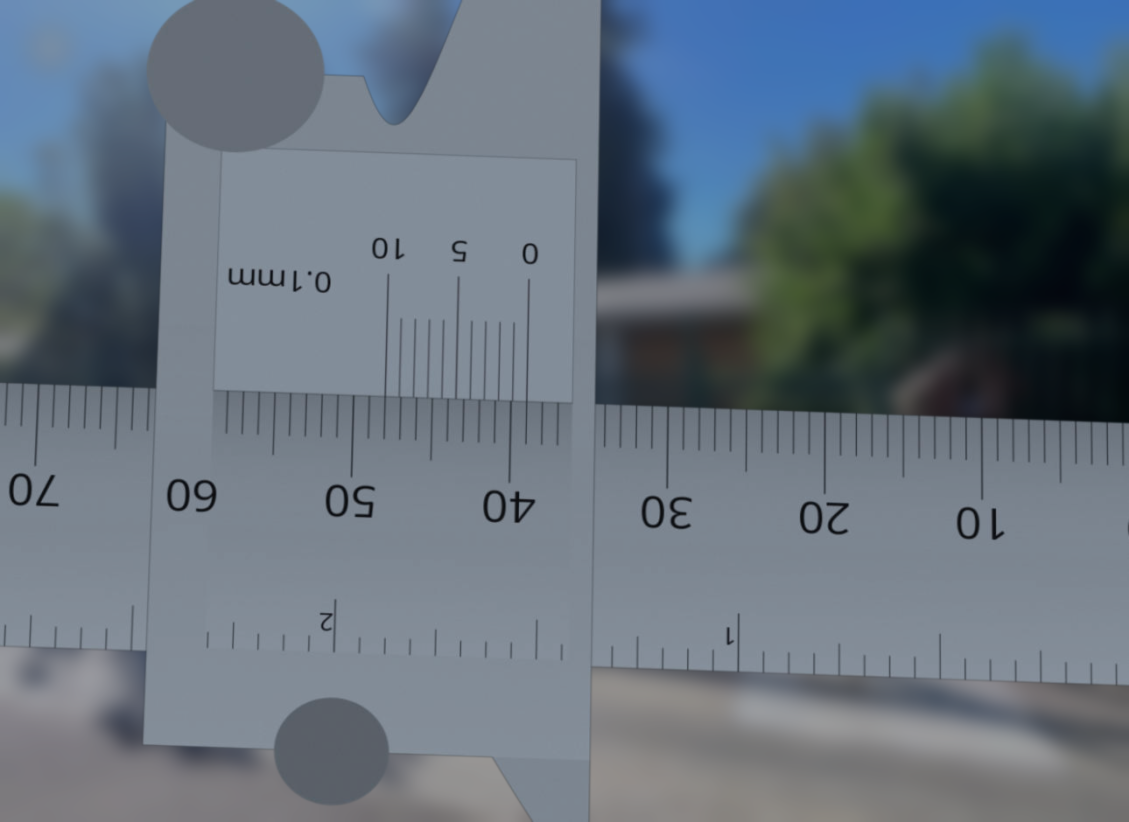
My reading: 39.0
